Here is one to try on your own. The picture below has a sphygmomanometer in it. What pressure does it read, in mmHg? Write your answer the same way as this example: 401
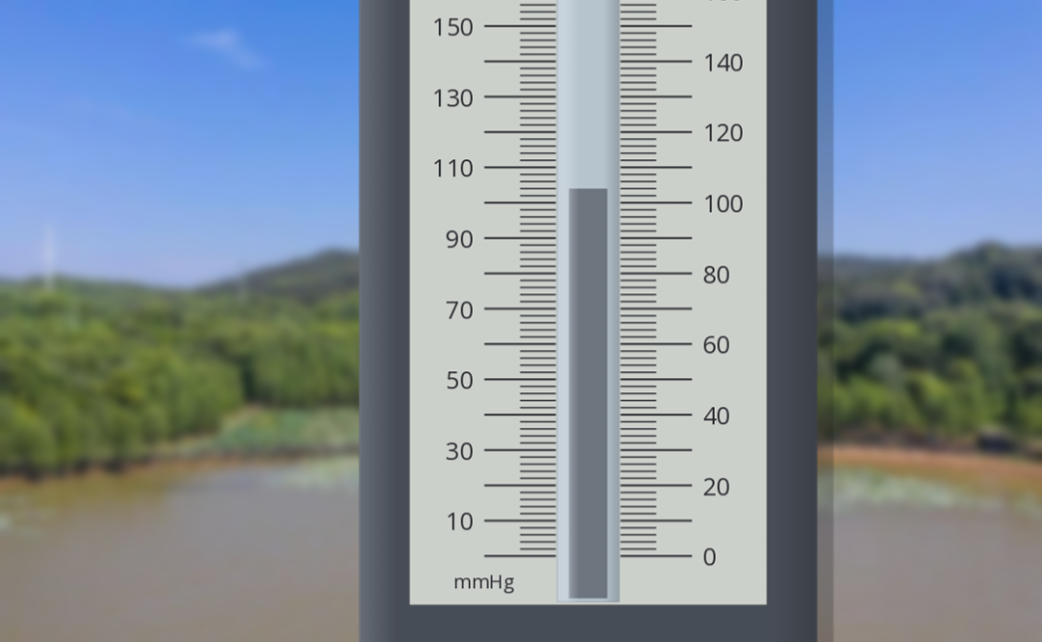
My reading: 104
